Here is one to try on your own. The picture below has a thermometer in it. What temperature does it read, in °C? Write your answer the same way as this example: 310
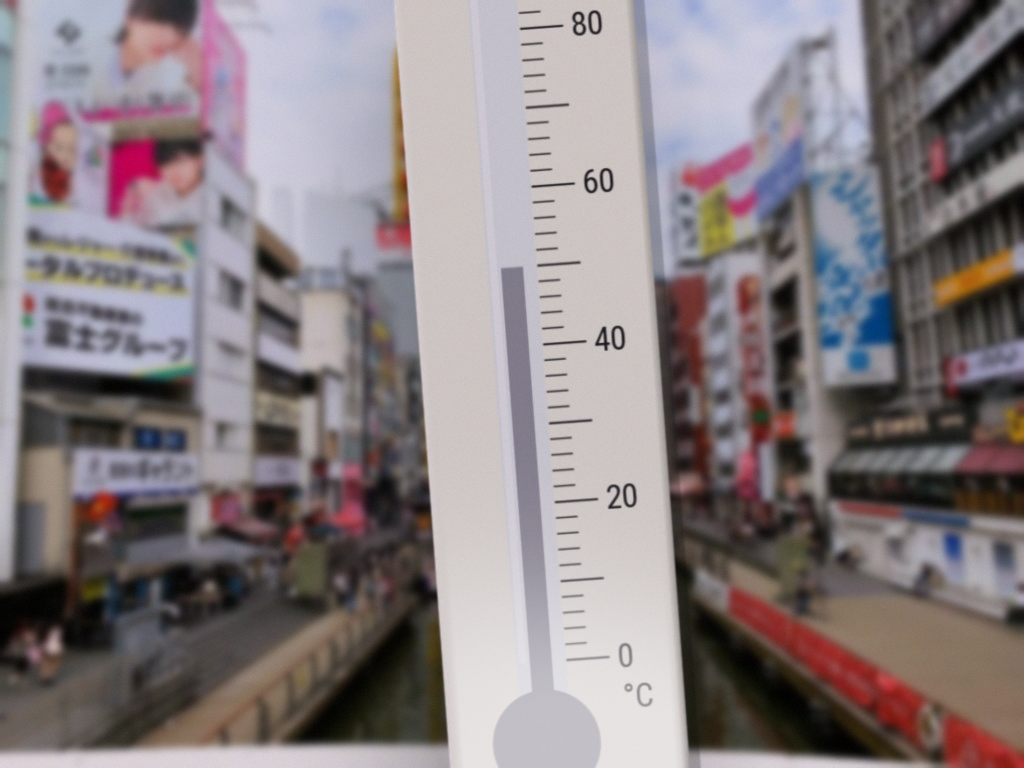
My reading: 50
